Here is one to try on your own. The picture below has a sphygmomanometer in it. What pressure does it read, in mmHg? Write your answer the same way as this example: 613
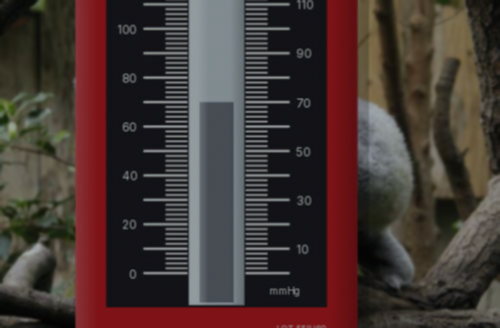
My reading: 70
